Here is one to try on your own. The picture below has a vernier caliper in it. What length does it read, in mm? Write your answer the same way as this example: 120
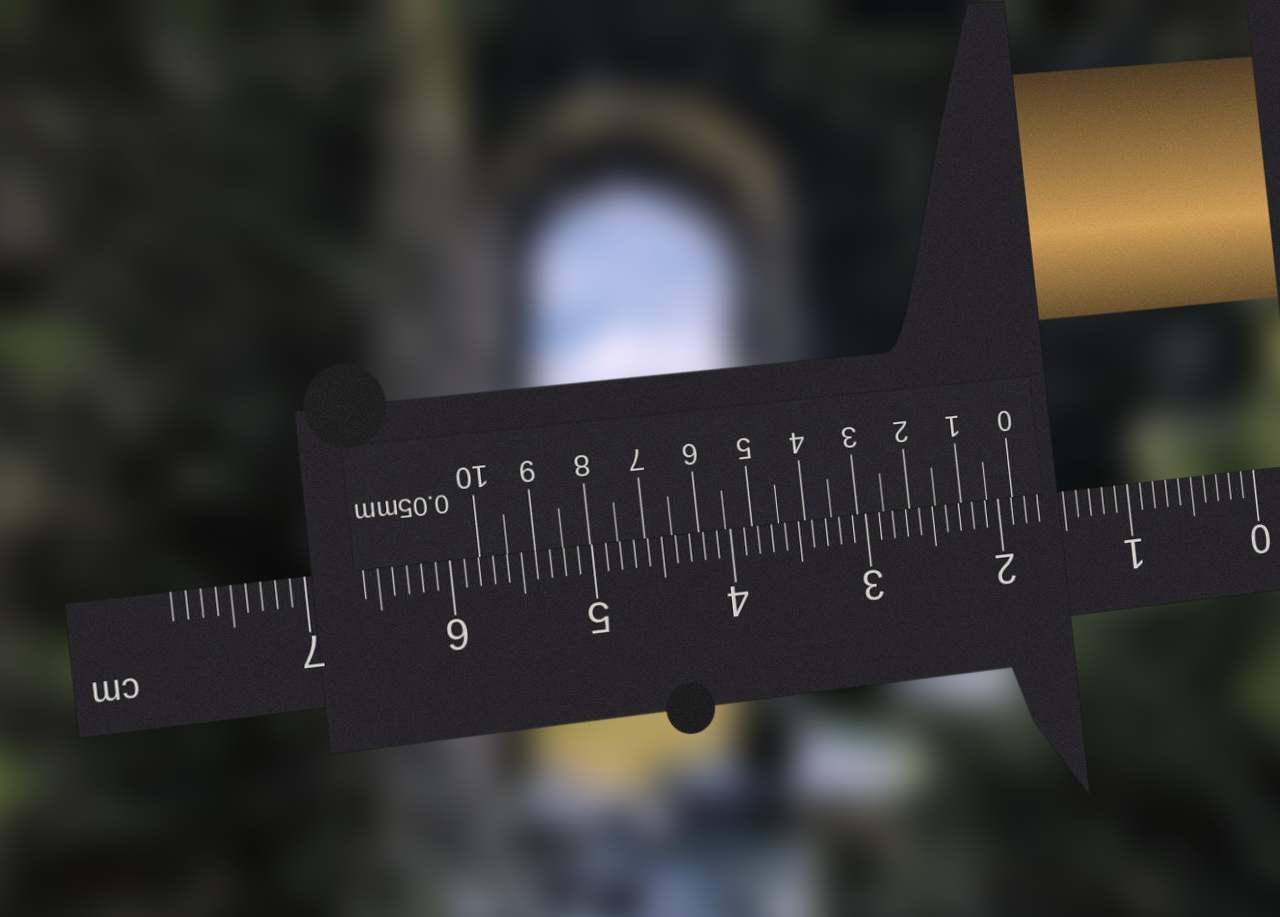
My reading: 18.9
